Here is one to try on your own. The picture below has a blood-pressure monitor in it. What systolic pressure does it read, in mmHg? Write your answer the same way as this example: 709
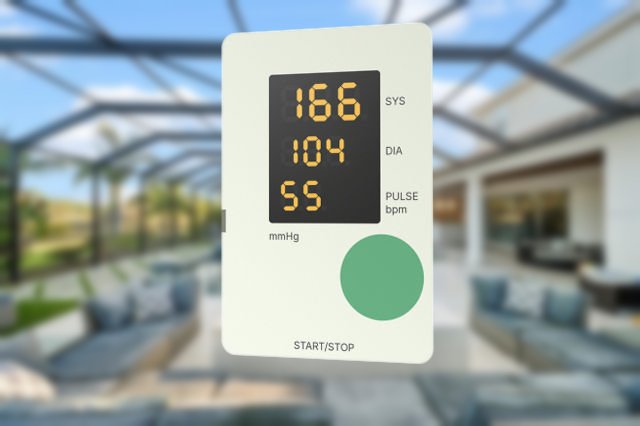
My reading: 166
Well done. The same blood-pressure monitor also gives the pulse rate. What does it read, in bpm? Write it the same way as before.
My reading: 55
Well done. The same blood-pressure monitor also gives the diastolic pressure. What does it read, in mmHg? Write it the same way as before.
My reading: 104
